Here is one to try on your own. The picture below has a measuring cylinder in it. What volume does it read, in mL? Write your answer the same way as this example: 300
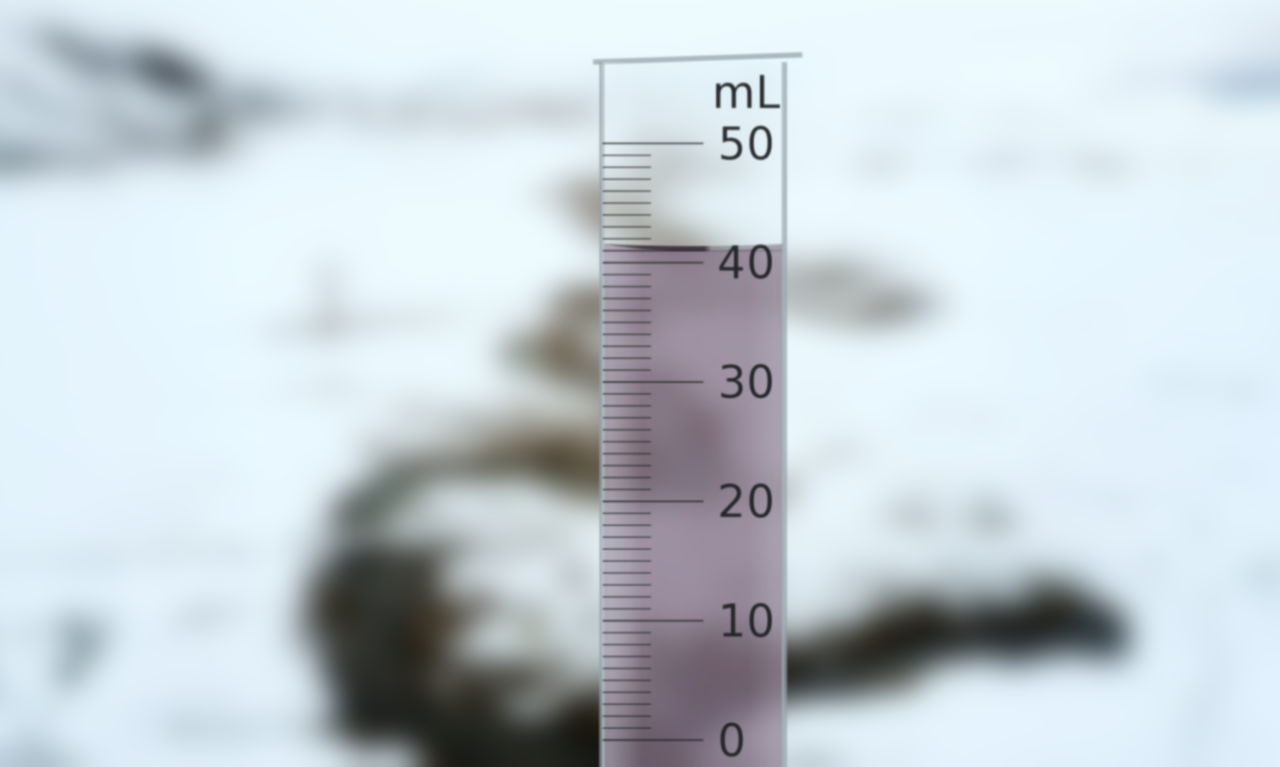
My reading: 41
